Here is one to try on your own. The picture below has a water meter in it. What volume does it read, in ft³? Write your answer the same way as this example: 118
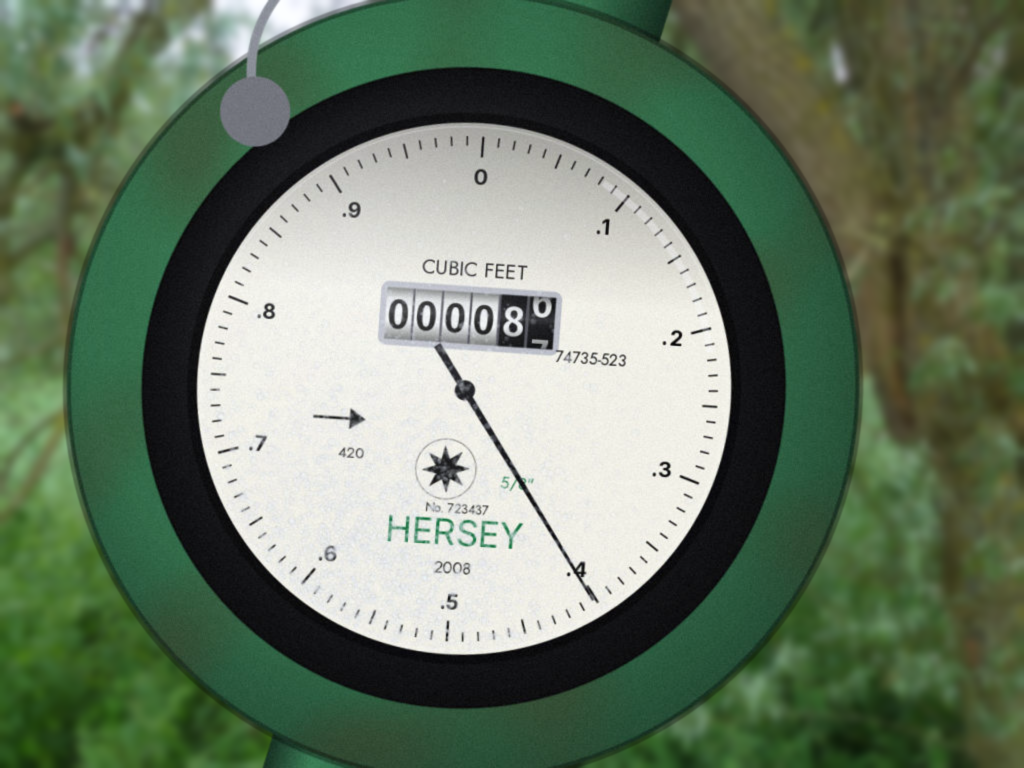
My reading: 86.40
